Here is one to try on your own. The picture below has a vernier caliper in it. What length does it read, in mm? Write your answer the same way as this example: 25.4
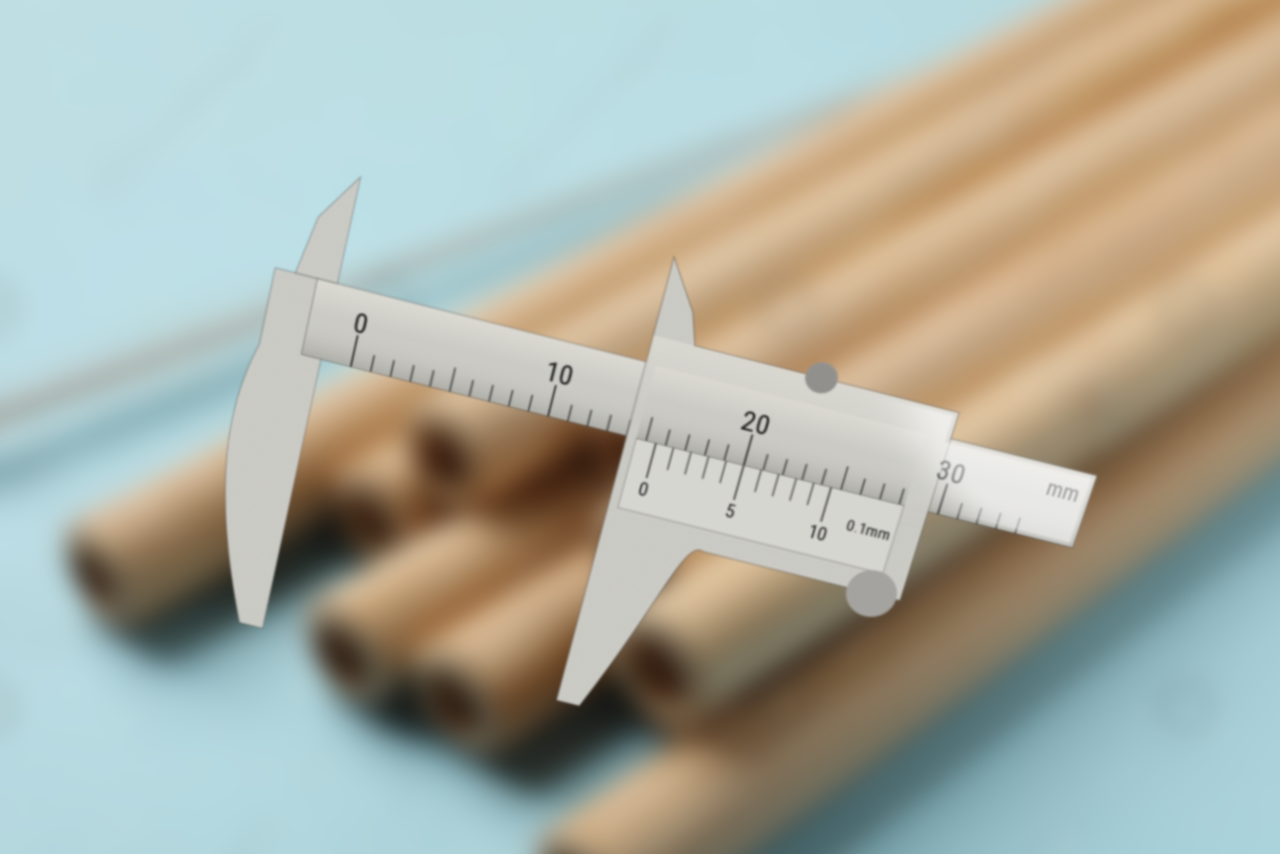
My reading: 15.5
